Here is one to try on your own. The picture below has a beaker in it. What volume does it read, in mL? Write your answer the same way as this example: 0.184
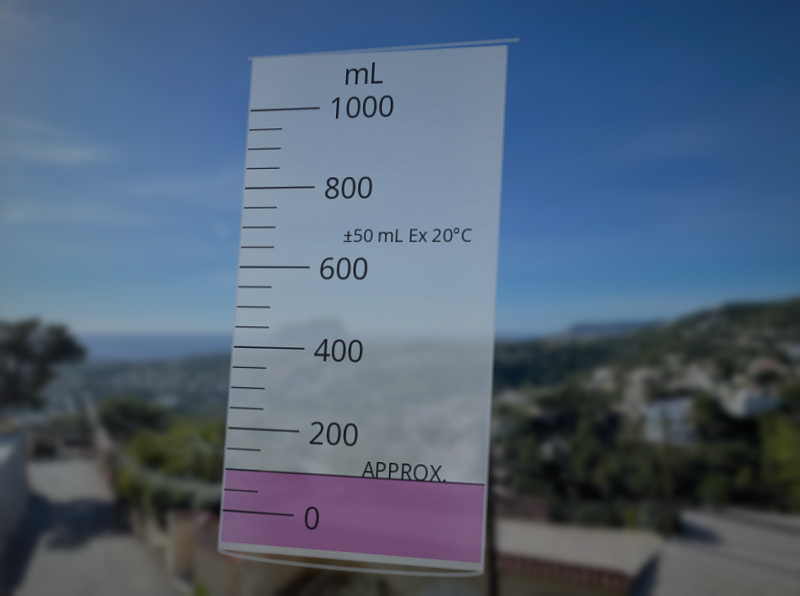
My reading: 100
